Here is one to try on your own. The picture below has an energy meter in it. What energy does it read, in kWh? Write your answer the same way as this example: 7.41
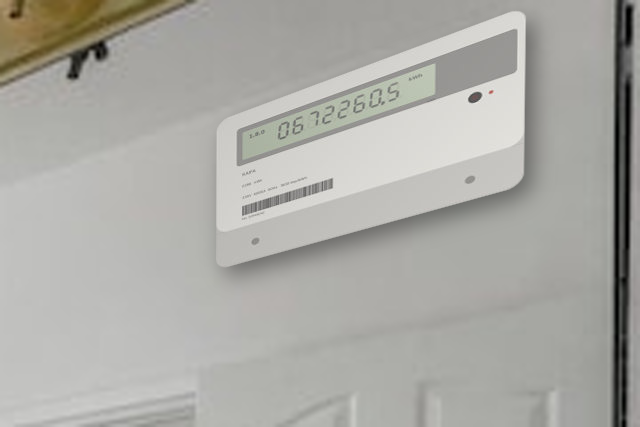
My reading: 672260.5
